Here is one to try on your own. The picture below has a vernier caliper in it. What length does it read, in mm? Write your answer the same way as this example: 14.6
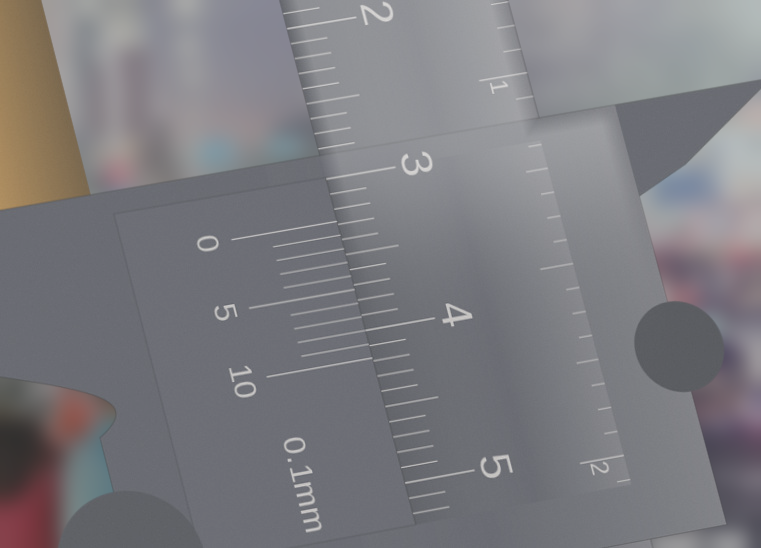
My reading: 32.8
